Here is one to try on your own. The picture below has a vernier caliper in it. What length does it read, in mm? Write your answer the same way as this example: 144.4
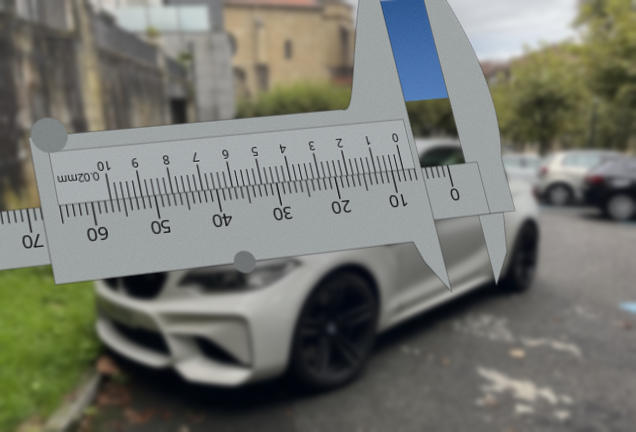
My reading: 8.0
